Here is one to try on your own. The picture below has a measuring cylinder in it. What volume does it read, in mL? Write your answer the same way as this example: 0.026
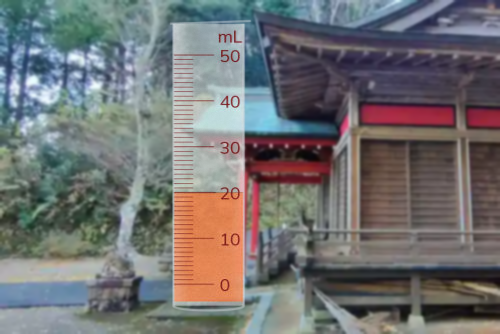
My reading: 20
